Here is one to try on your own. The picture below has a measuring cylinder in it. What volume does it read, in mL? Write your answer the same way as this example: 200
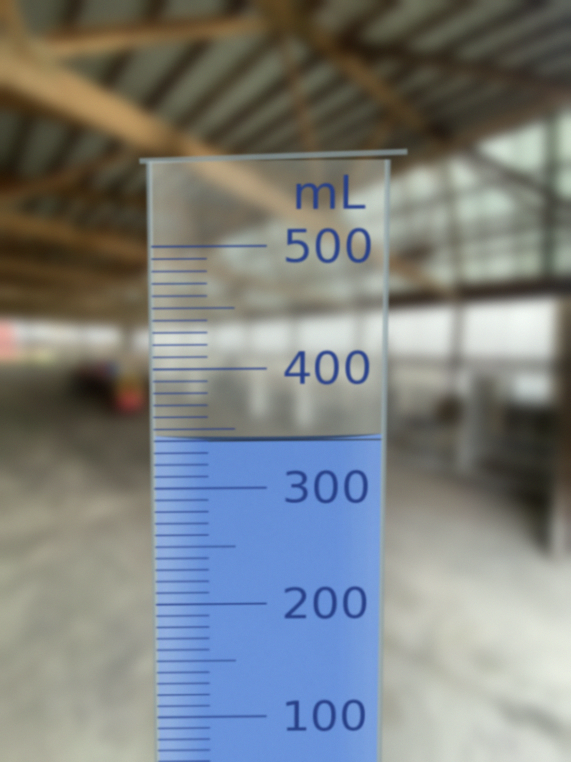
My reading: 340
